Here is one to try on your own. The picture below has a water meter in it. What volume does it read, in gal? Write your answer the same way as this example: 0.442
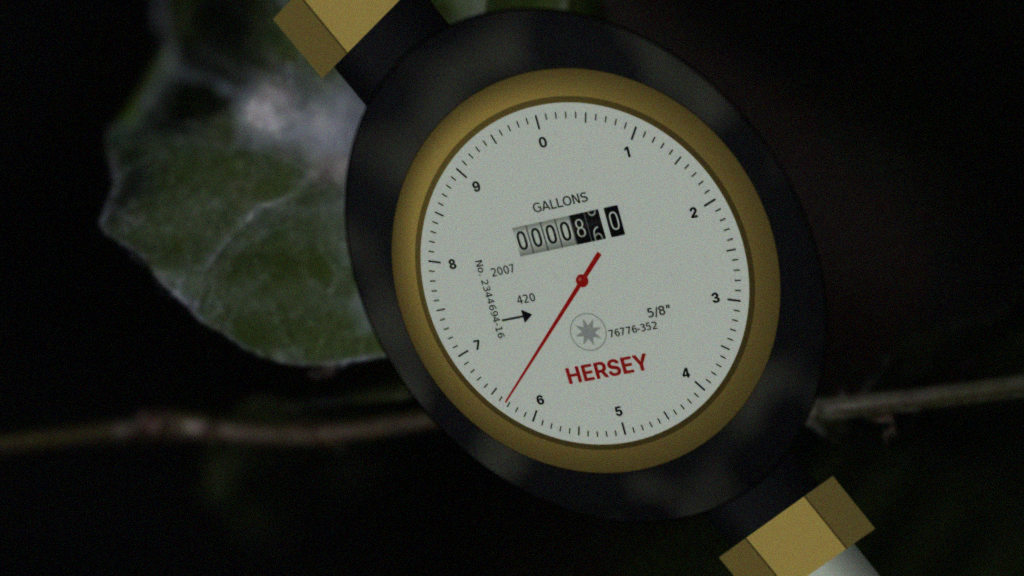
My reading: 856.3
